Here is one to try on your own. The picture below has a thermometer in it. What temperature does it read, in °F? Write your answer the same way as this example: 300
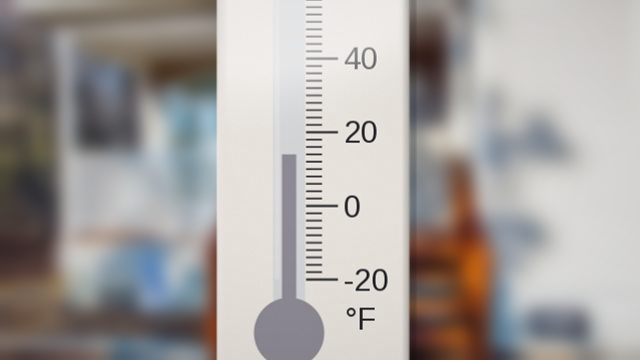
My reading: 14
